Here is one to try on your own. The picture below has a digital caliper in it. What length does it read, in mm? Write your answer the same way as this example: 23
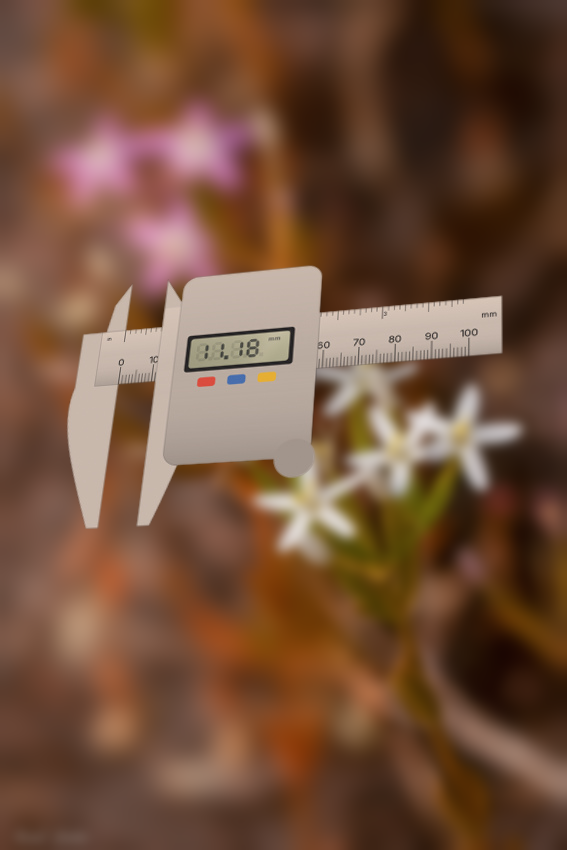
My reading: 11.18
